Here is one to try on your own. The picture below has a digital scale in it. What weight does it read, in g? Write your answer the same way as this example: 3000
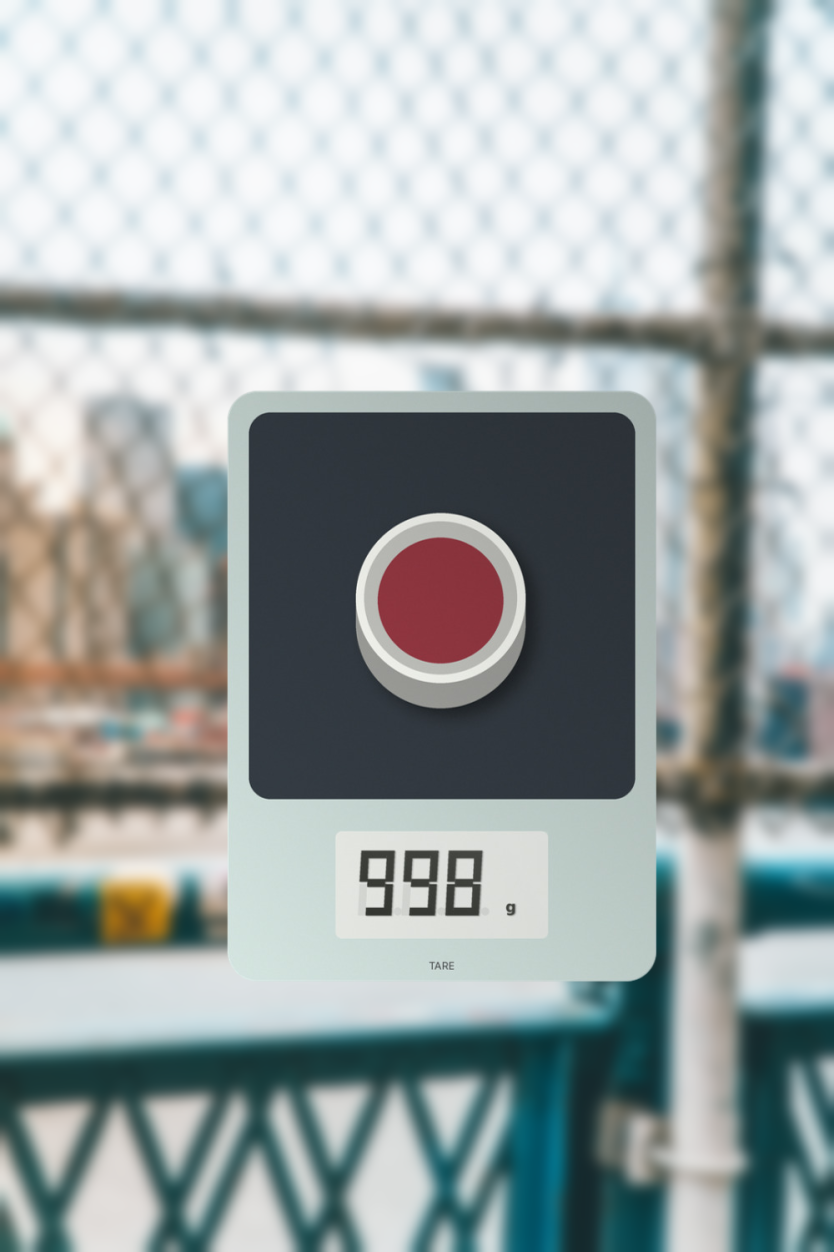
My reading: 998
